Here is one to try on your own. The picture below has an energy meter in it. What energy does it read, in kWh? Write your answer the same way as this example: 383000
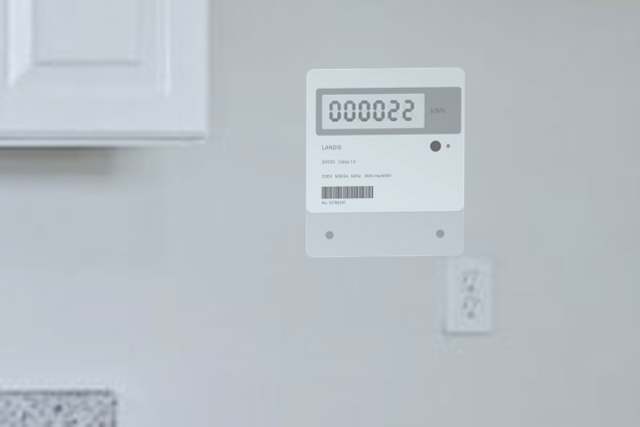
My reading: 22
